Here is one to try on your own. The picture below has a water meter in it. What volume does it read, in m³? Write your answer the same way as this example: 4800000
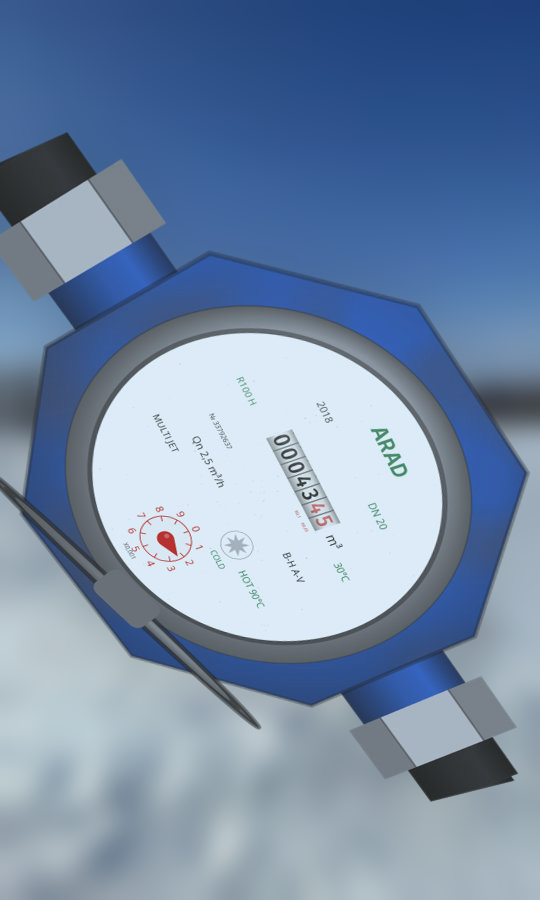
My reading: 43.452
